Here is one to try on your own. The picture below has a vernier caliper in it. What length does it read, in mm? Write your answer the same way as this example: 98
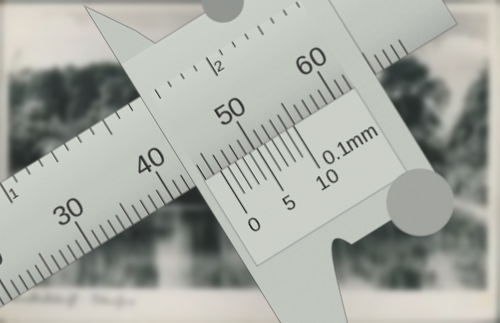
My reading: 45.8
